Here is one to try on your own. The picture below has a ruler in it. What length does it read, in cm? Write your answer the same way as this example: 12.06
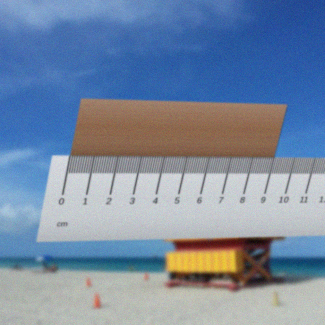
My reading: 9
